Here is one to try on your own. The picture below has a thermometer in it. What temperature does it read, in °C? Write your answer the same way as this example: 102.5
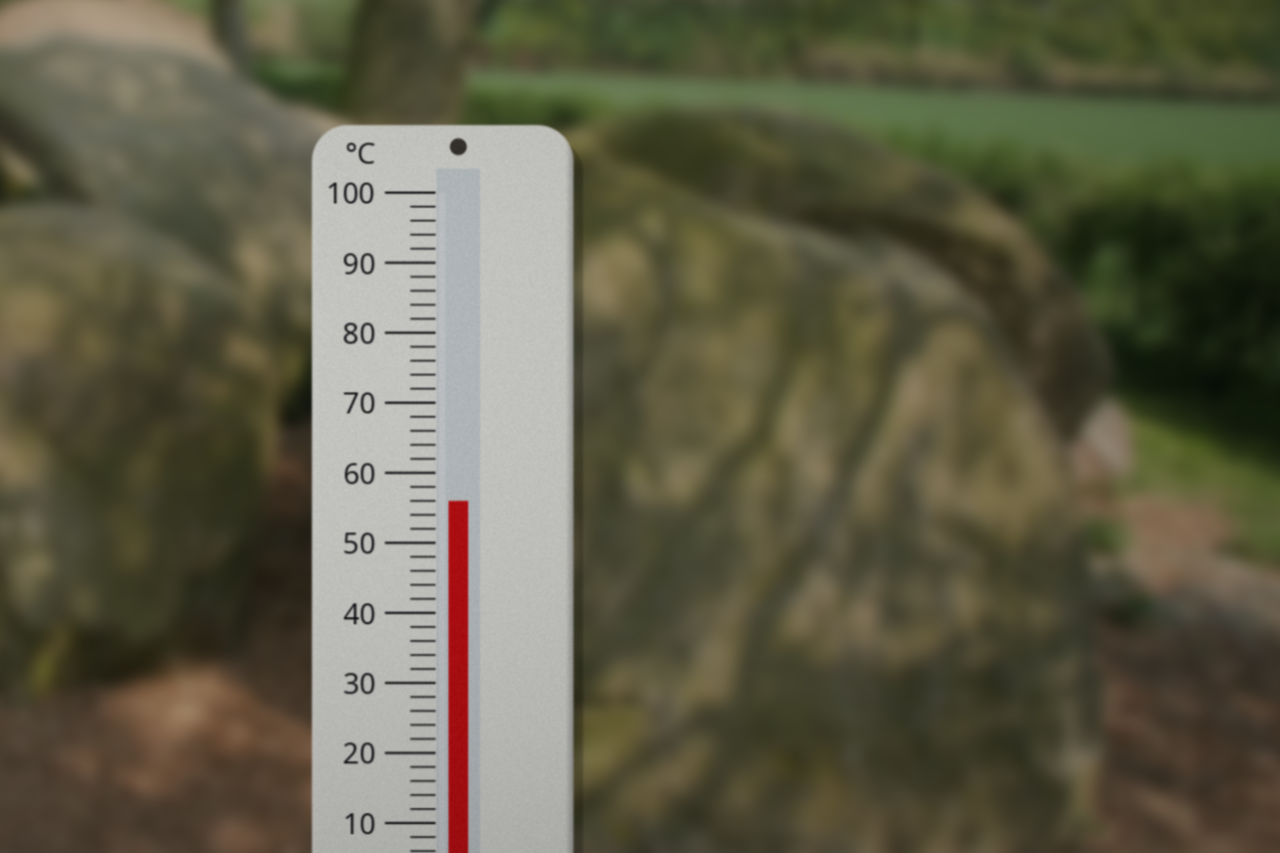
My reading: 56
